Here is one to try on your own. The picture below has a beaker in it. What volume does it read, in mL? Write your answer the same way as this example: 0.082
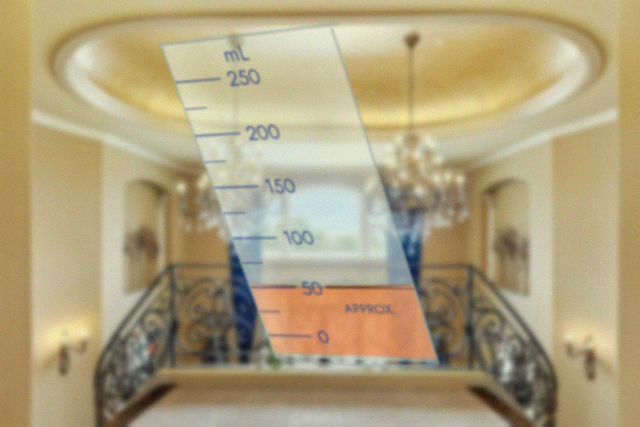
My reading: 50
